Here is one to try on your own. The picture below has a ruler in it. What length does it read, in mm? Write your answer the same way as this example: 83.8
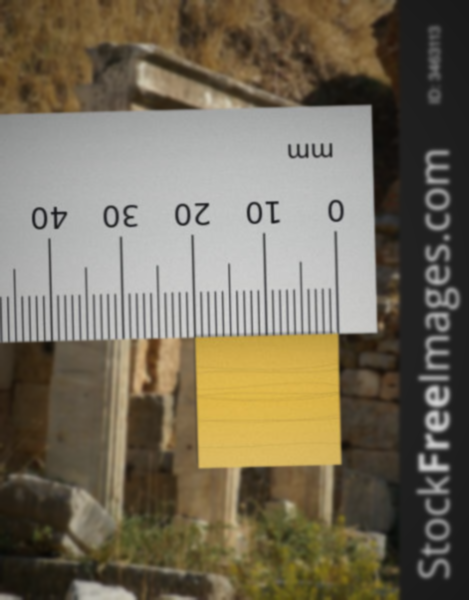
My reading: 20
